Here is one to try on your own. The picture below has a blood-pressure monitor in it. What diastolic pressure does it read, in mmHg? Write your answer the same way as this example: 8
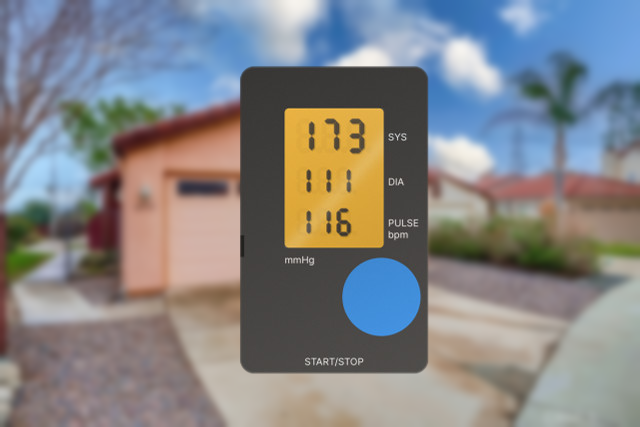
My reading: 111
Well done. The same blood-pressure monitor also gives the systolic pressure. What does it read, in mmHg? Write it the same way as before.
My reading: 173
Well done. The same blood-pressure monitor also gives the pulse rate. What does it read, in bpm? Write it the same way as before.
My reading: 116
